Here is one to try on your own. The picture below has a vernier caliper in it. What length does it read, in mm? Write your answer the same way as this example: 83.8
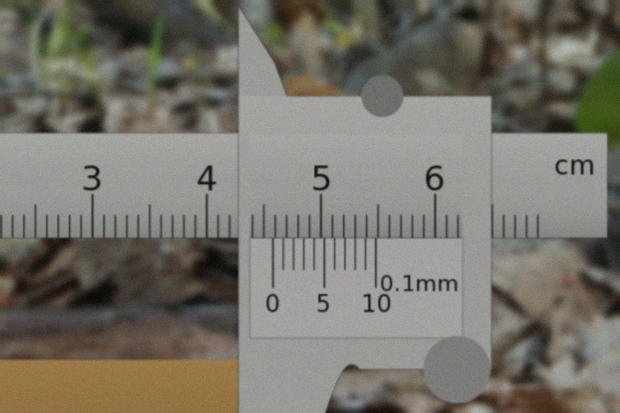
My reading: 45.8
